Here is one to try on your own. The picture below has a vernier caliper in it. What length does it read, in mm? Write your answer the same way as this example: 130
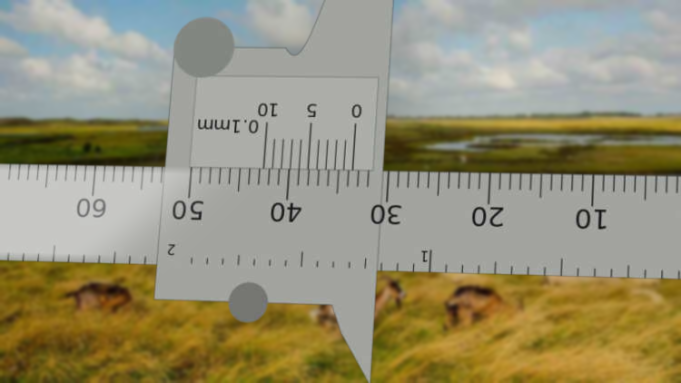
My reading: 33.6
